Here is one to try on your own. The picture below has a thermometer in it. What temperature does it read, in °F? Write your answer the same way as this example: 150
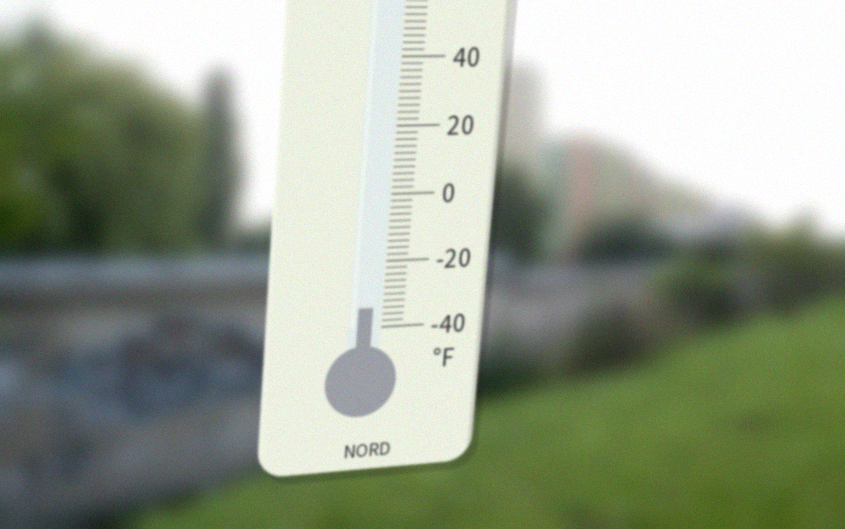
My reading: -34
